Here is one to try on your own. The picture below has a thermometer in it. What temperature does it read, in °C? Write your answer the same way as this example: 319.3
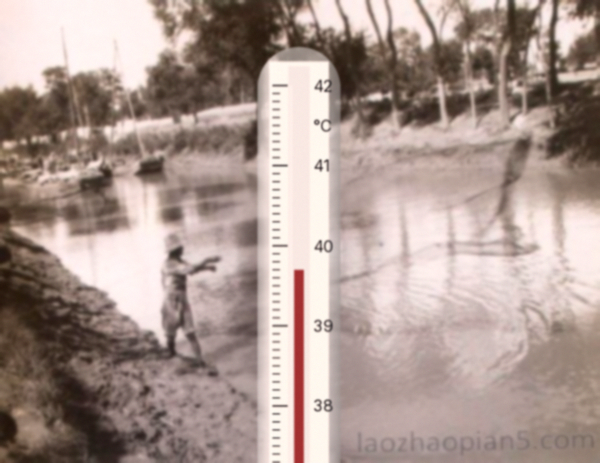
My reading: 39.7
